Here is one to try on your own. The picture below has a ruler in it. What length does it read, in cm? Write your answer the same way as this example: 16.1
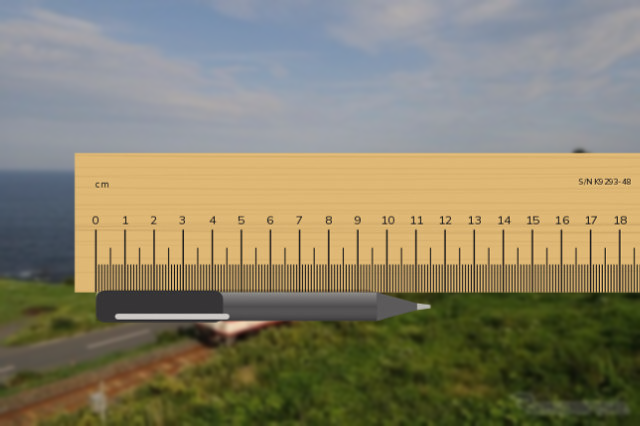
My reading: 11.5
